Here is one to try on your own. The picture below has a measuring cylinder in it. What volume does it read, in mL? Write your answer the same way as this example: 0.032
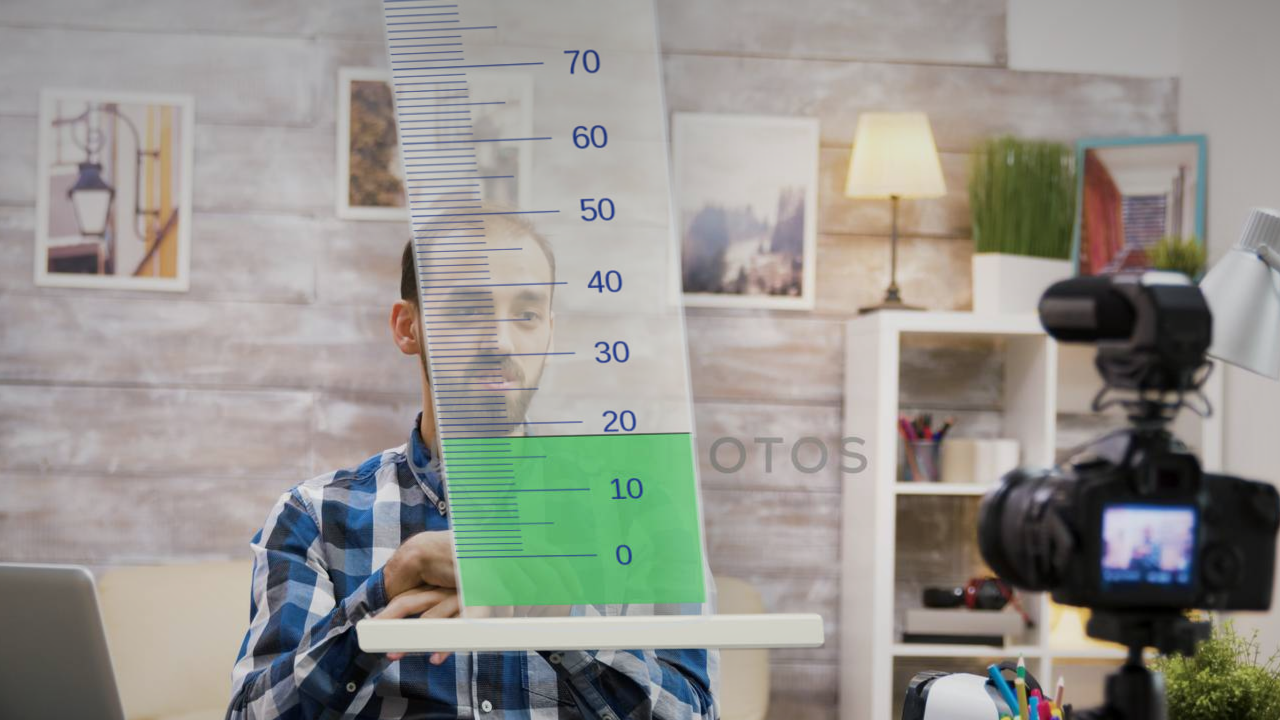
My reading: 18
